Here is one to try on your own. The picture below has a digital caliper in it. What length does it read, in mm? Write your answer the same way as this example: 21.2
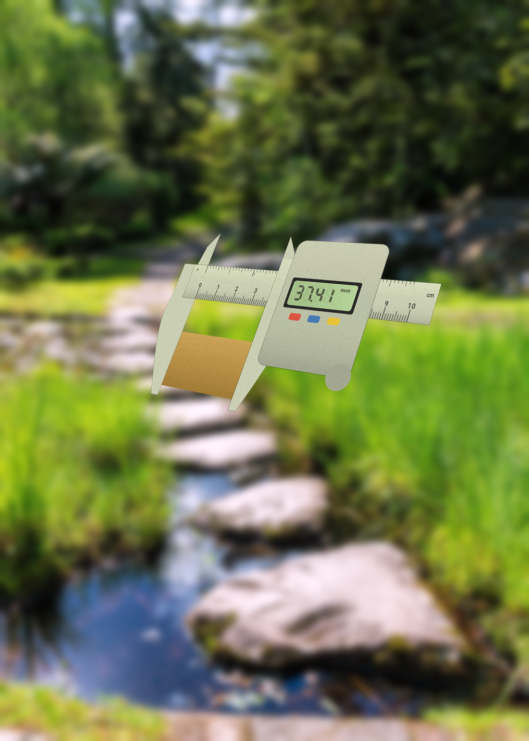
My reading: 37.41
